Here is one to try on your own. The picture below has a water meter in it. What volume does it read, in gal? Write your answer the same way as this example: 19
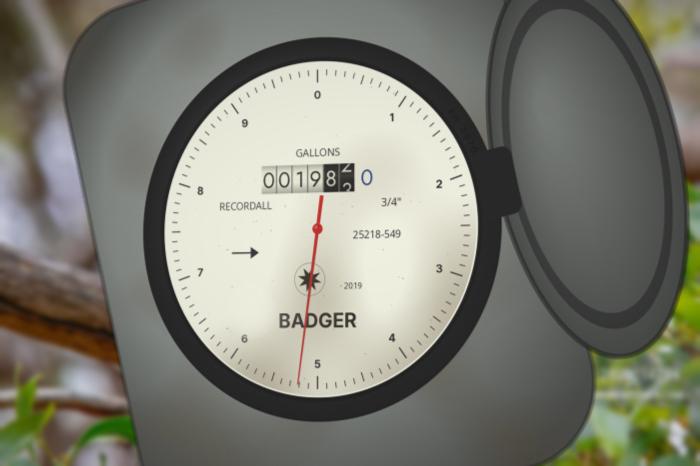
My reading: 19825.2
